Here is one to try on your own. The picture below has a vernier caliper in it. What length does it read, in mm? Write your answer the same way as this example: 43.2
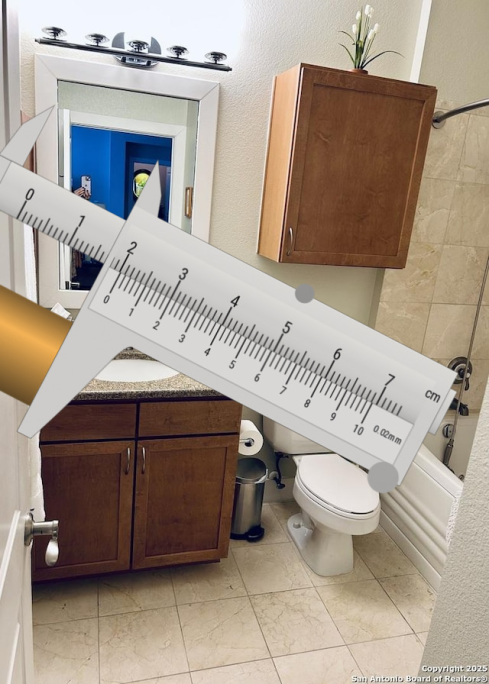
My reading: 20.2
